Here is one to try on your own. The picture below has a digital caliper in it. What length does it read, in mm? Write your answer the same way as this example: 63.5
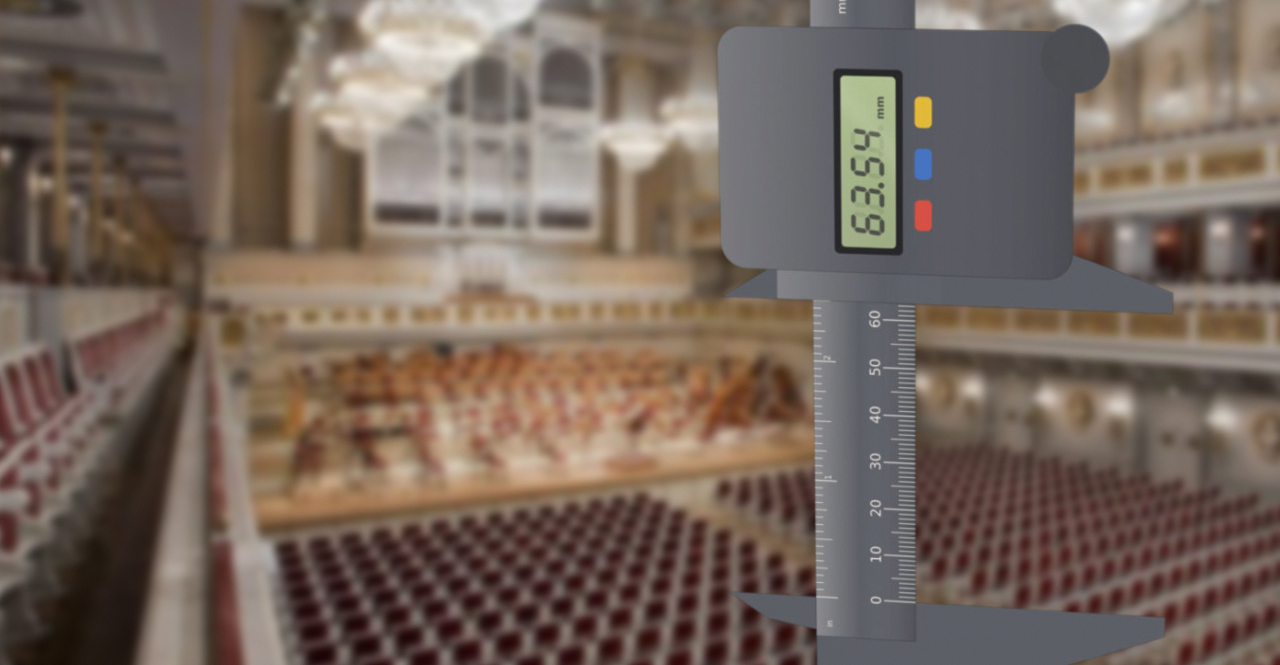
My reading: 63.54
